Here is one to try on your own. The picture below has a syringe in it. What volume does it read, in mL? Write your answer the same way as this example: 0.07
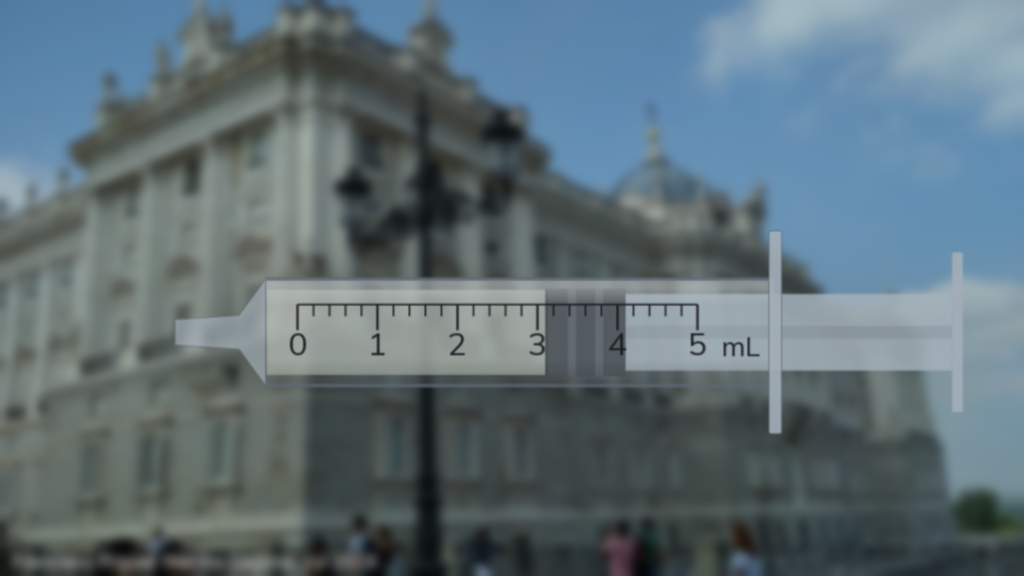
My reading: 3.1
